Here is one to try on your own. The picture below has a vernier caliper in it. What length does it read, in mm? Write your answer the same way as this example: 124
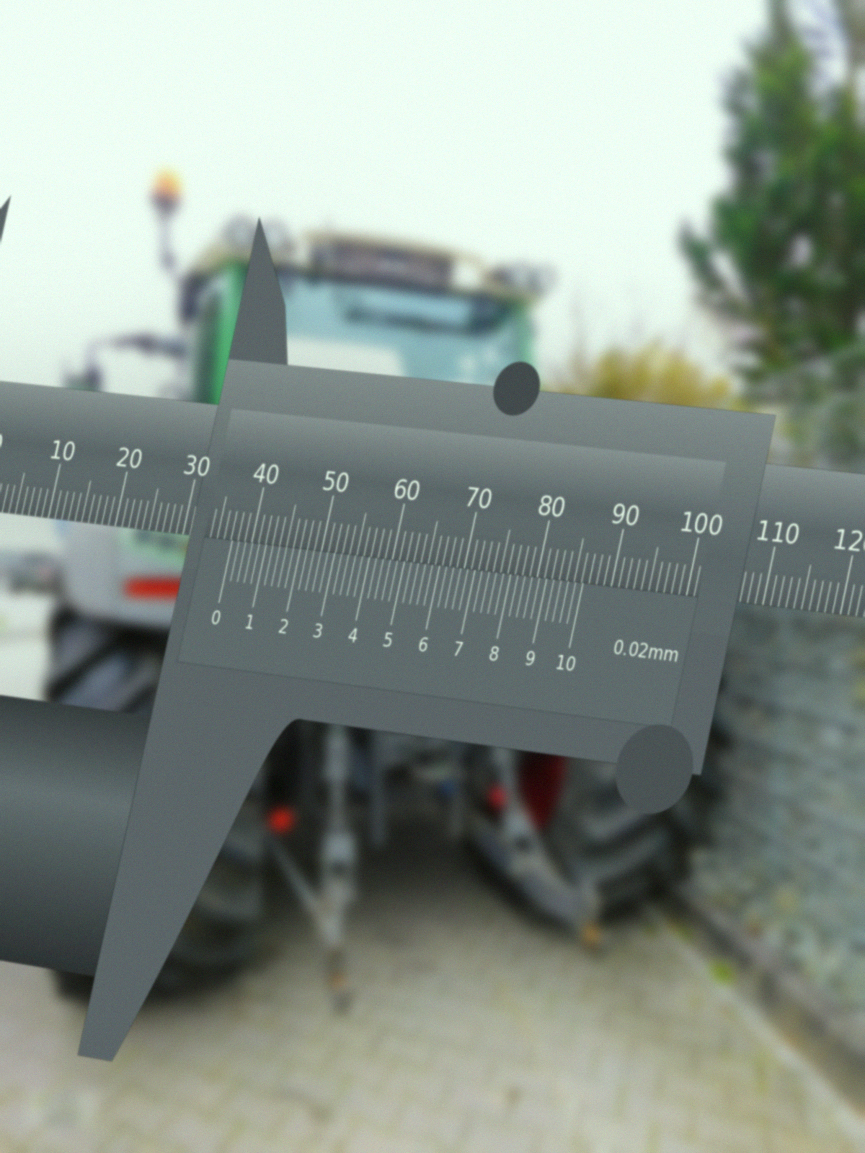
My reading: 37.2
